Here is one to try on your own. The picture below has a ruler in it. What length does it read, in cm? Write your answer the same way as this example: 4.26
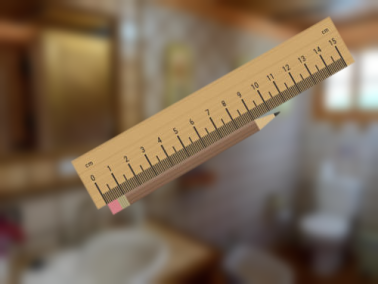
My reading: 10.5
